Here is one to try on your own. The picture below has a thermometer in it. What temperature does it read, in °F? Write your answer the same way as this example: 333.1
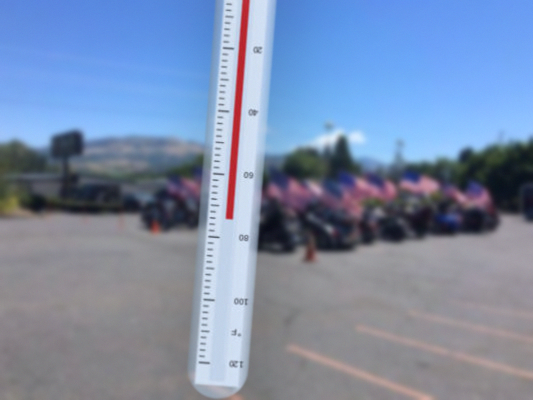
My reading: 74
